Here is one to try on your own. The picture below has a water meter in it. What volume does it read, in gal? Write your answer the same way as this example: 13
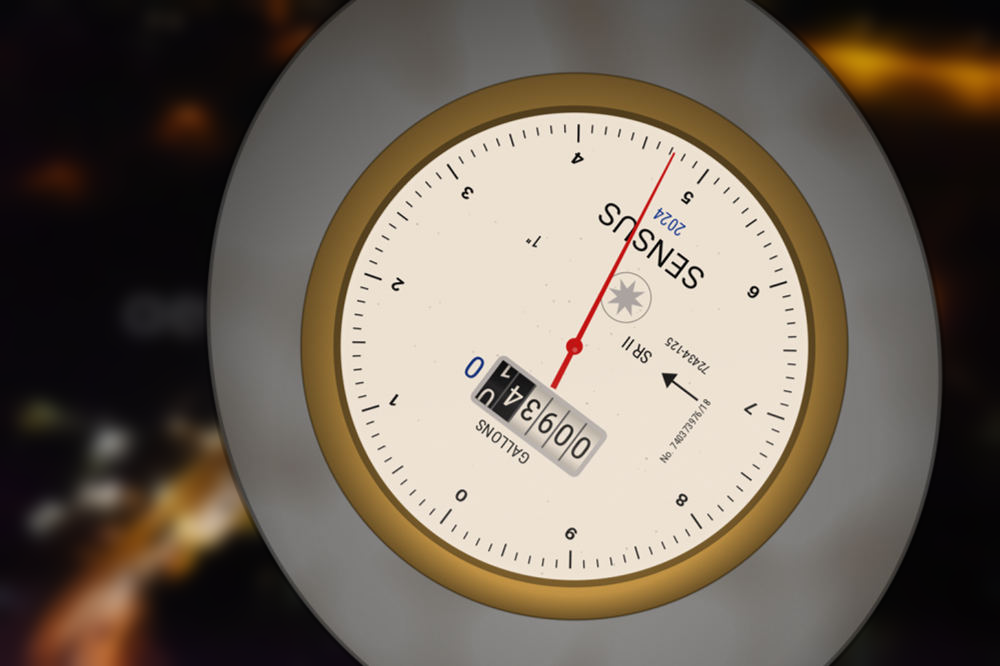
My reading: 93404.7
